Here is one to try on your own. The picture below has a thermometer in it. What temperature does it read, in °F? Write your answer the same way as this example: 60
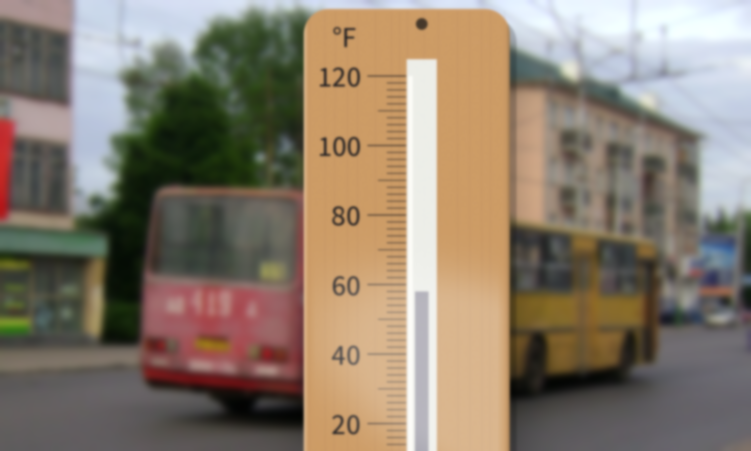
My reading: 58
